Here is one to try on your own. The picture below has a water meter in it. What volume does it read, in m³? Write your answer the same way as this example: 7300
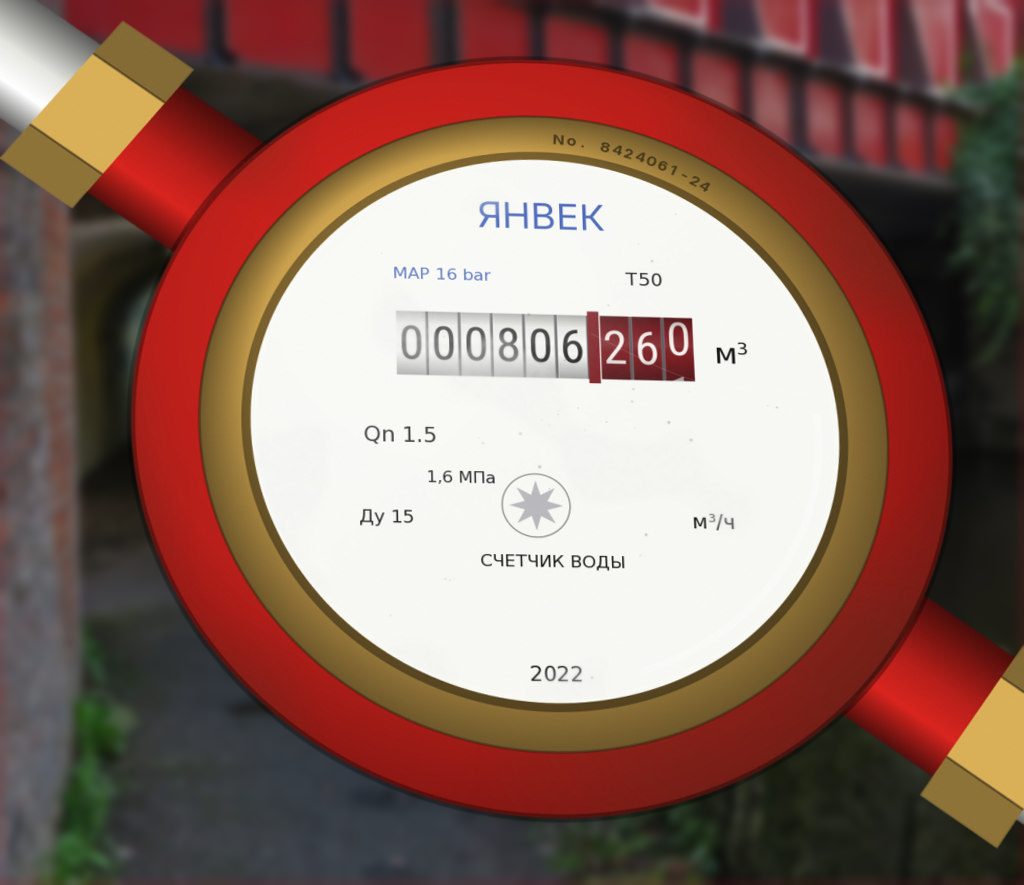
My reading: 806.260
